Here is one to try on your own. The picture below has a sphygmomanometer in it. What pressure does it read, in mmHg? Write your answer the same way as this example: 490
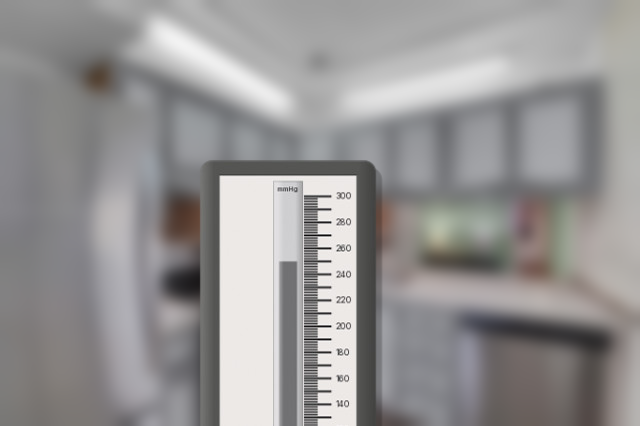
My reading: 250
